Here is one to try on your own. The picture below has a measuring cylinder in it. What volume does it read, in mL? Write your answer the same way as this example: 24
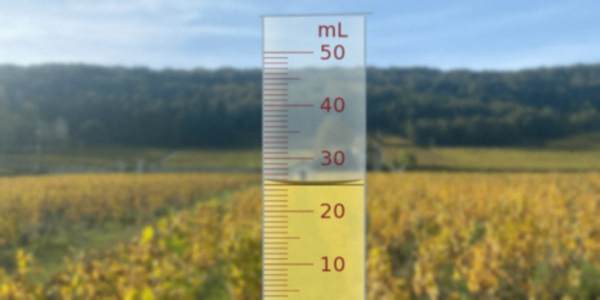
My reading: 25
